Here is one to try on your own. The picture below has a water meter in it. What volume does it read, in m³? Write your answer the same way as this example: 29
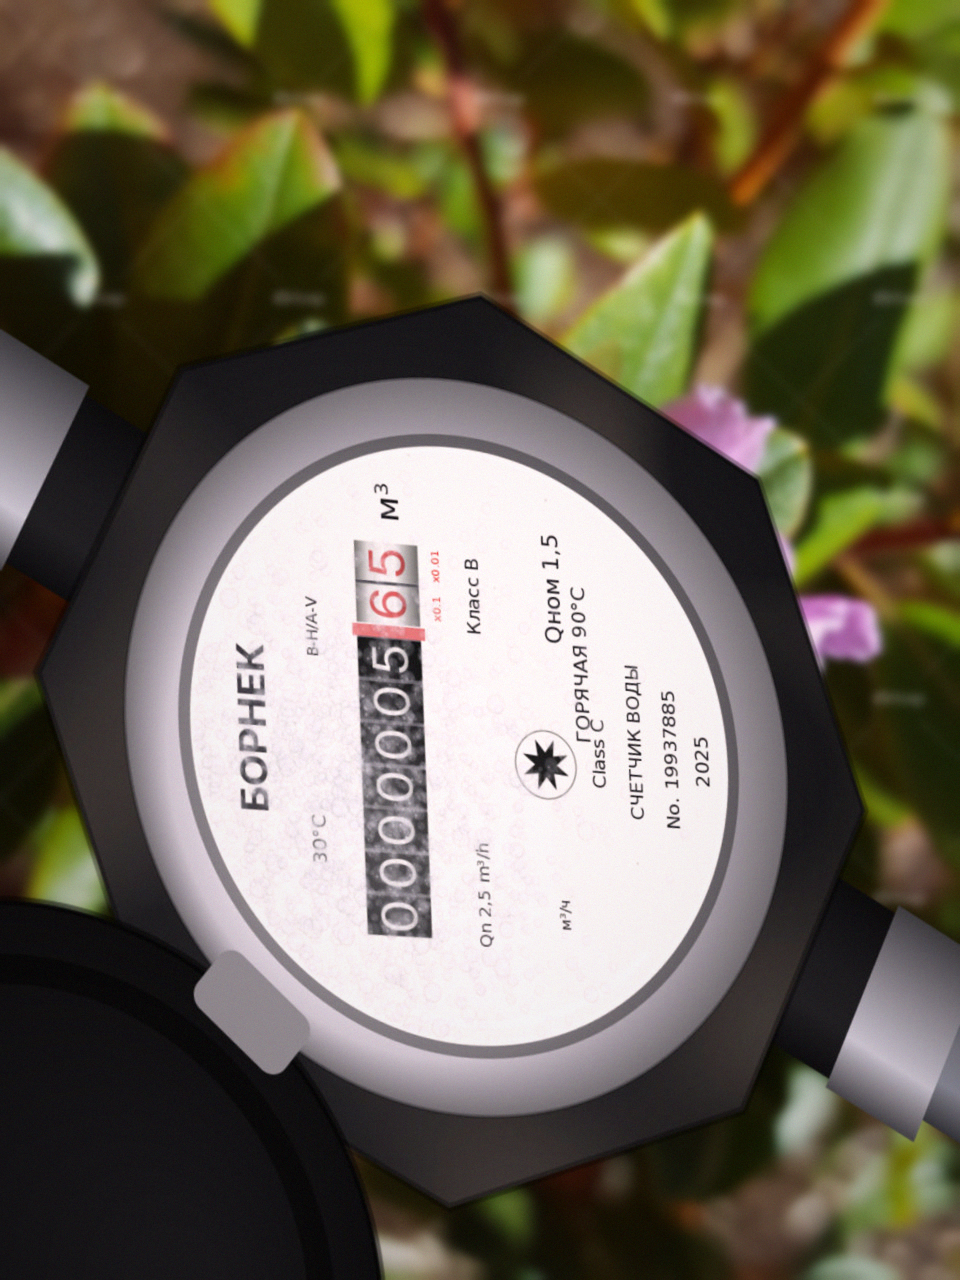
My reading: 5.65
